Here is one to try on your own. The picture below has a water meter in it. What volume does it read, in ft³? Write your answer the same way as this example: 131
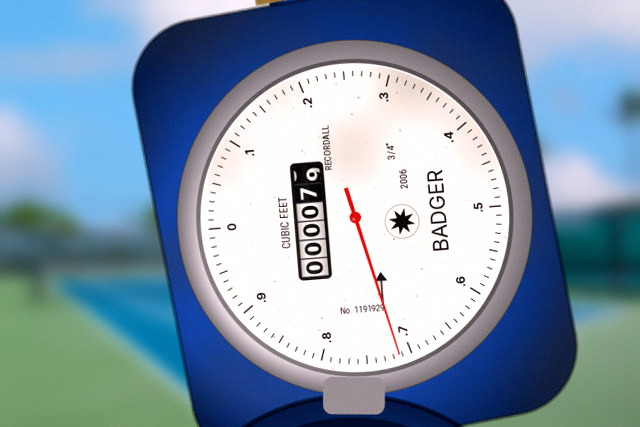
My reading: 78.71
